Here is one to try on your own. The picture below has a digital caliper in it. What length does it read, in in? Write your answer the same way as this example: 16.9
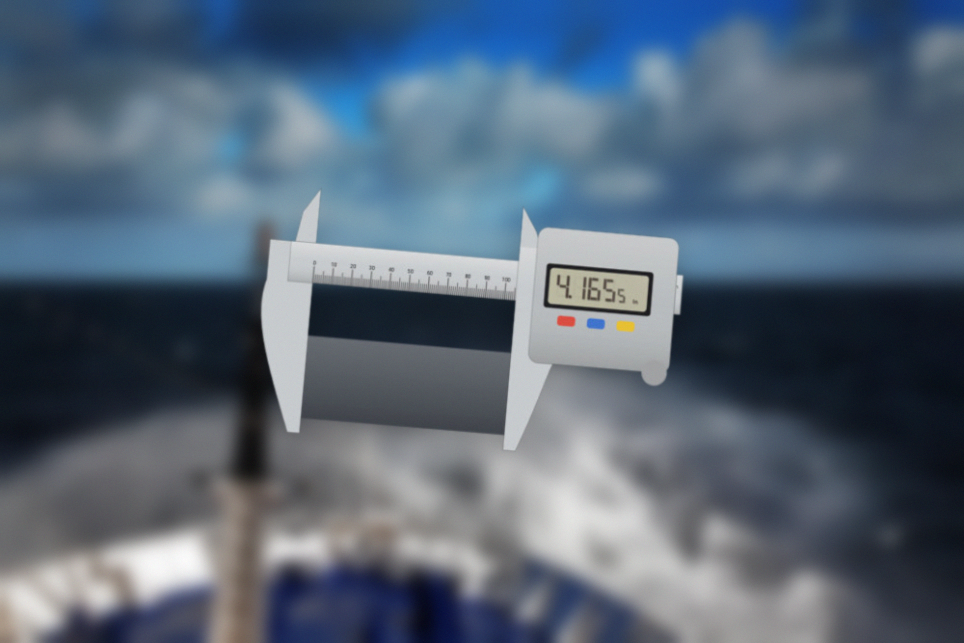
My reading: 4.1655
